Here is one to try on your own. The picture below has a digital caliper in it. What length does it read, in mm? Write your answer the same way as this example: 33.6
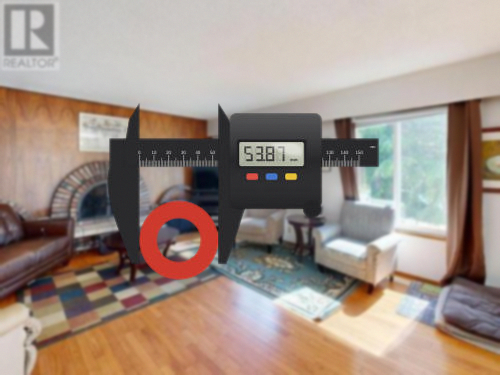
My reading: 53.87
